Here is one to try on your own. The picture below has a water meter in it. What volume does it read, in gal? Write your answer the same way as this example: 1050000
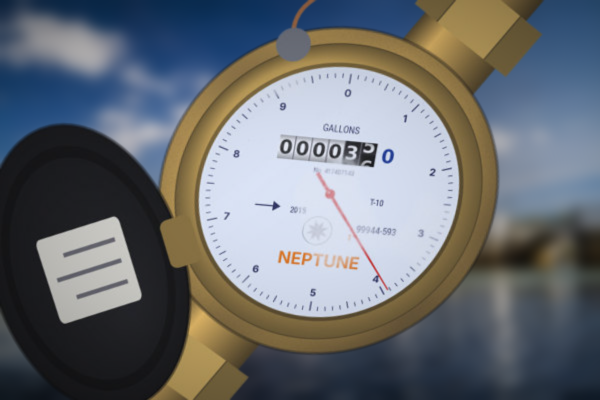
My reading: 353.9
